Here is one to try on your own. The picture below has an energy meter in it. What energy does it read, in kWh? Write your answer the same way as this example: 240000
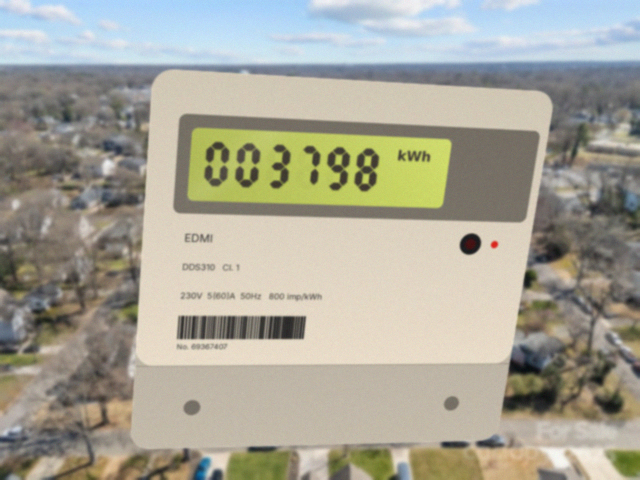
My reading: 3798
